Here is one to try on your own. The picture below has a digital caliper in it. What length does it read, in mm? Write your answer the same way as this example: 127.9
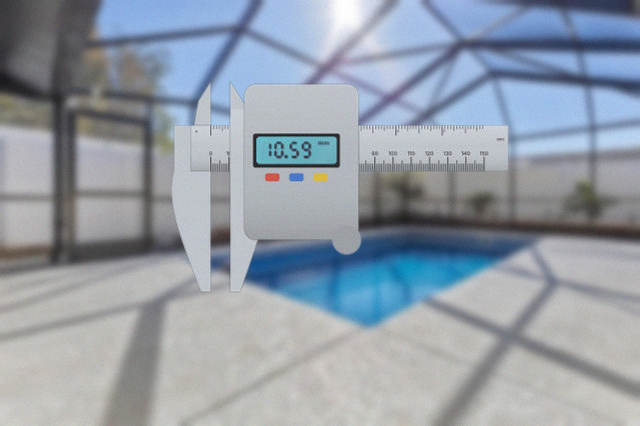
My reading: 10.59
